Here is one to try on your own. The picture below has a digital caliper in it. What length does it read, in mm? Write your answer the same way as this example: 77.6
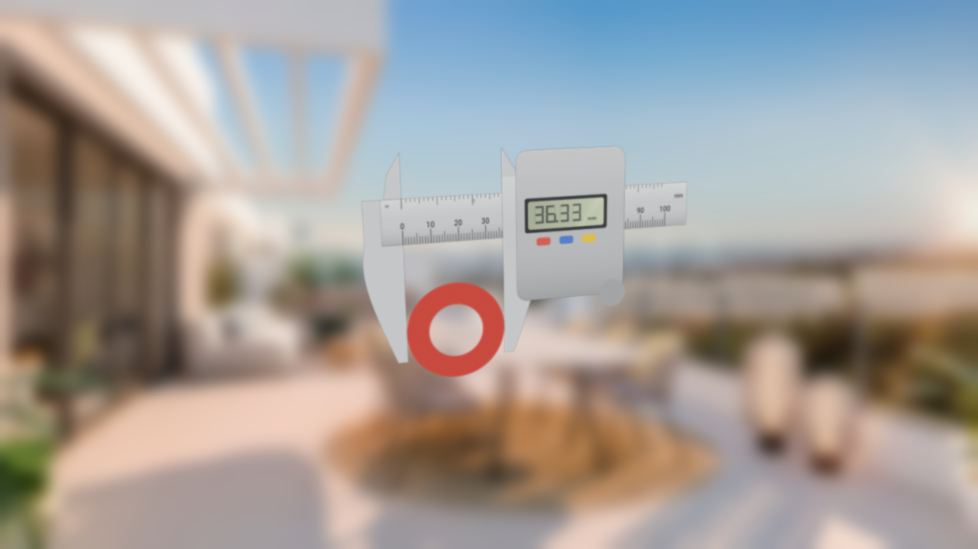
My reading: 36.33
